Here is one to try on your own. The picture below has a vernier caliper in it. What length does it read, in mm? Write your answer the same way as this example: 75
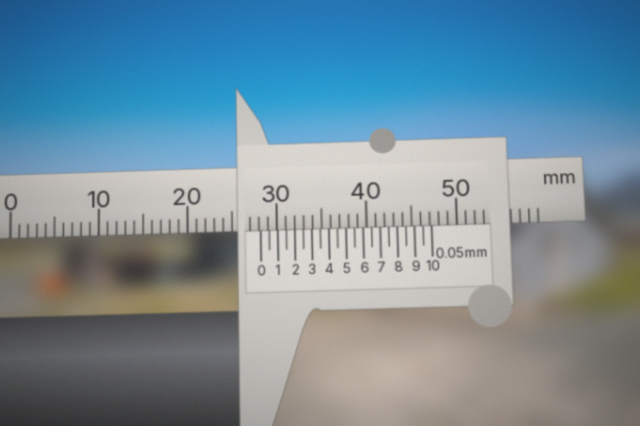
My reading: 28.2
